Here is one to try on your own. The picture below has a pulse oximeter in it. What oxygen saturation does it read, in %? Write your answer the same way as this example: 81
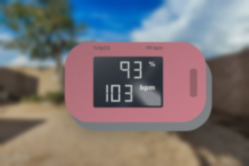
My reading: 93
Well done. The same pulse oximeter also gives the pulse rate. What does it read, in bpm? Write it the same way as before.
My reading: 103
